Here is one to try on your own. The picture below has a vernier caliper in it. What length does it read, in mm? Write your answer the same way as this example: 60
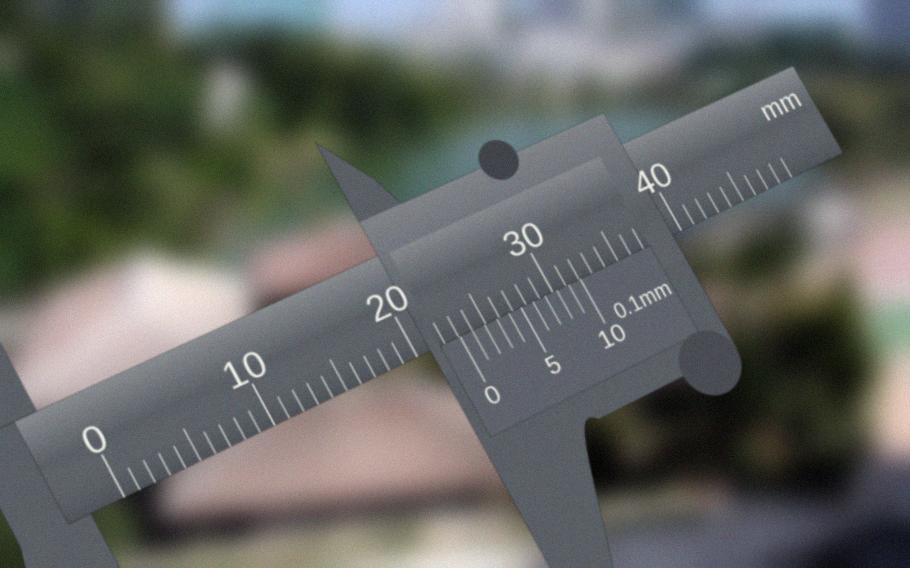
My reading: 23.1
